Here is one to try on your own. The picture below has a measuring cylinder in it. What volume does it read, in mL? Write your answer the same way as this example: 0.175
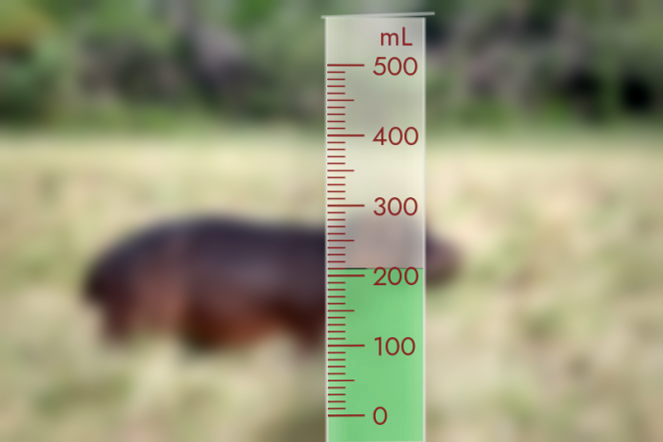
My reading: 210
